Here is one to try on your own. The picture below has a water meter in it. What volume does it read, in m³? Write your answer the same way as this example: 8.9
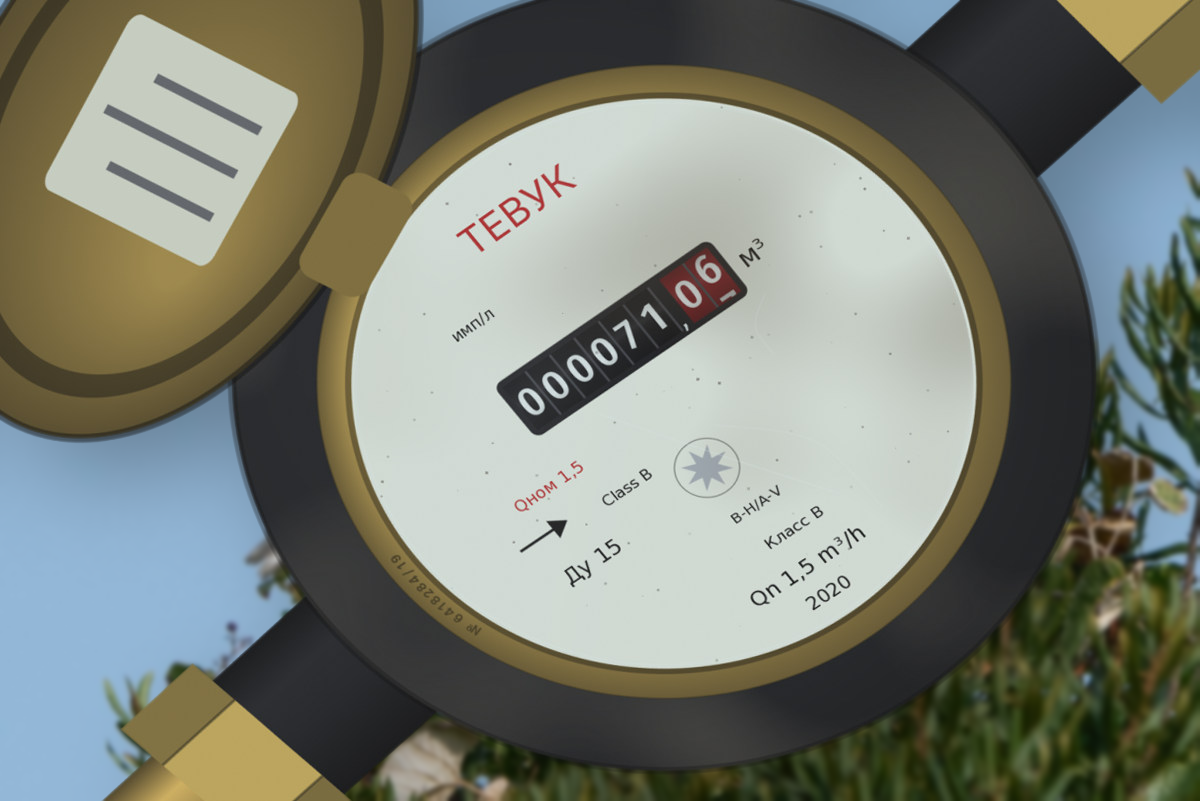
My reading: 71.06
